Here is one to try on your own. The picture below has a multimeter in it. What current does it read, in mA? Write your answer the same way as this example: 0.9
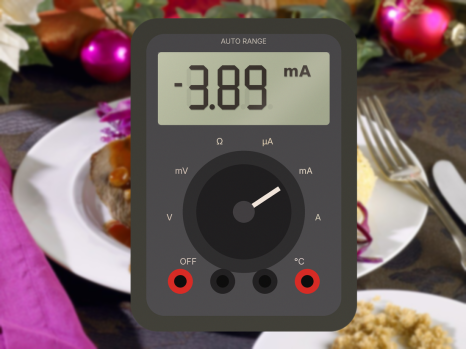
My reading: -3.89
